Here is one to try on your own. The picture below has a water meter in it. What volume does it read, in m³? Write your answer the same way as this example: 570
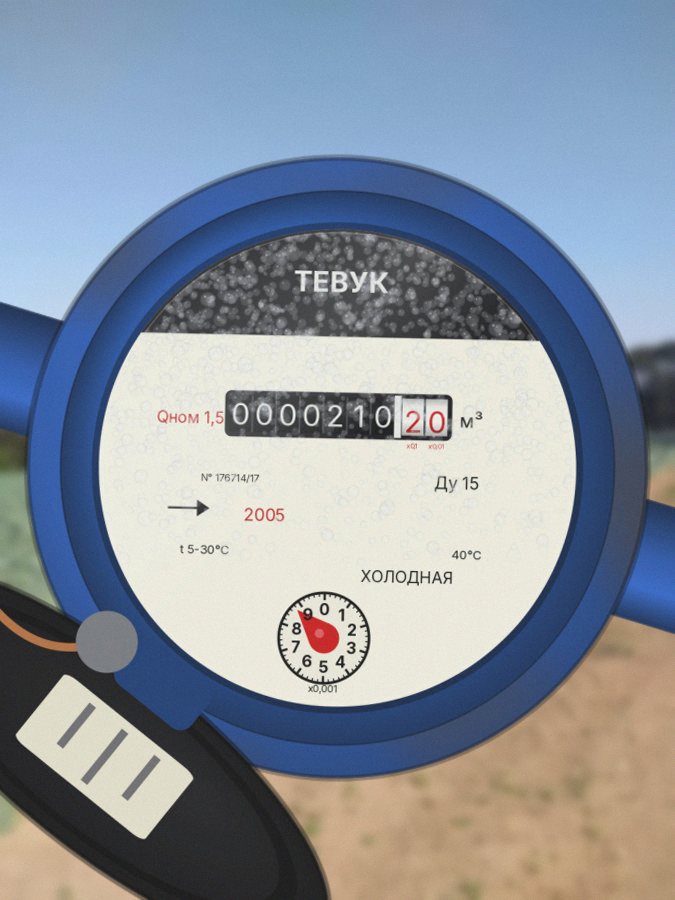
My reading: 210.198
